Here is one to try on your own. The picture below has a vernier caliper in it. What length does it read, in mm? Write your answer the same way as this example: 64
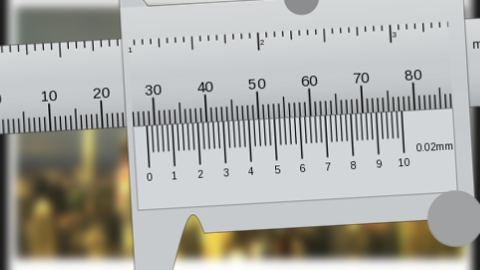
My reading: 28.5
